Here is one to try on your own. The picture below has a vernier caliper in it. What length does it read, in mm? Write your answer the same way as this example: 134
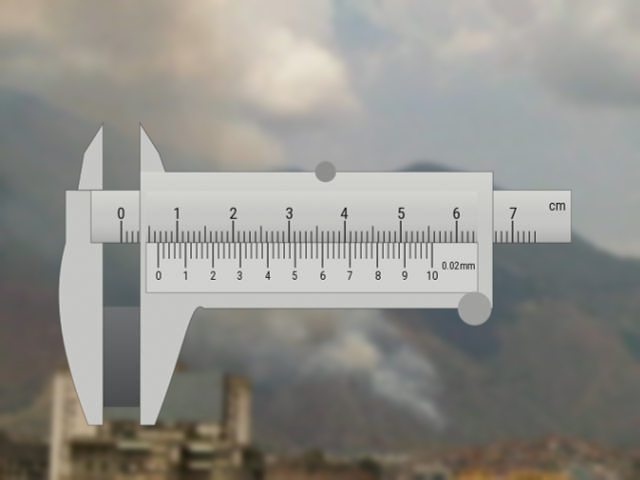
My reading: 6.6
